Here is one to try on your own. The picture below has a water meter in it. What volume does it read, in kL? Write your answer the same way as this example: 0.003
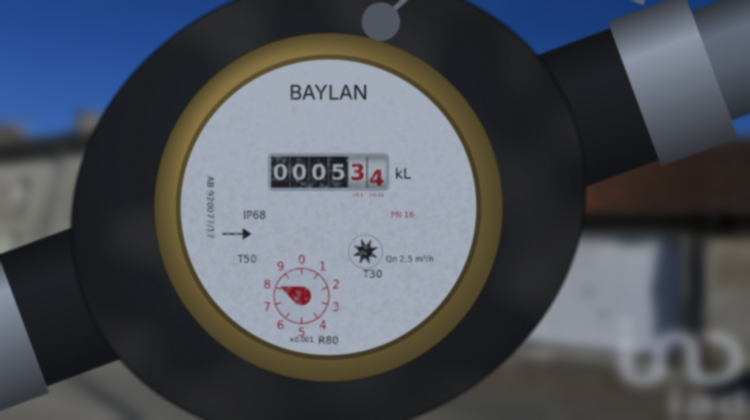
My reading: 5.338
